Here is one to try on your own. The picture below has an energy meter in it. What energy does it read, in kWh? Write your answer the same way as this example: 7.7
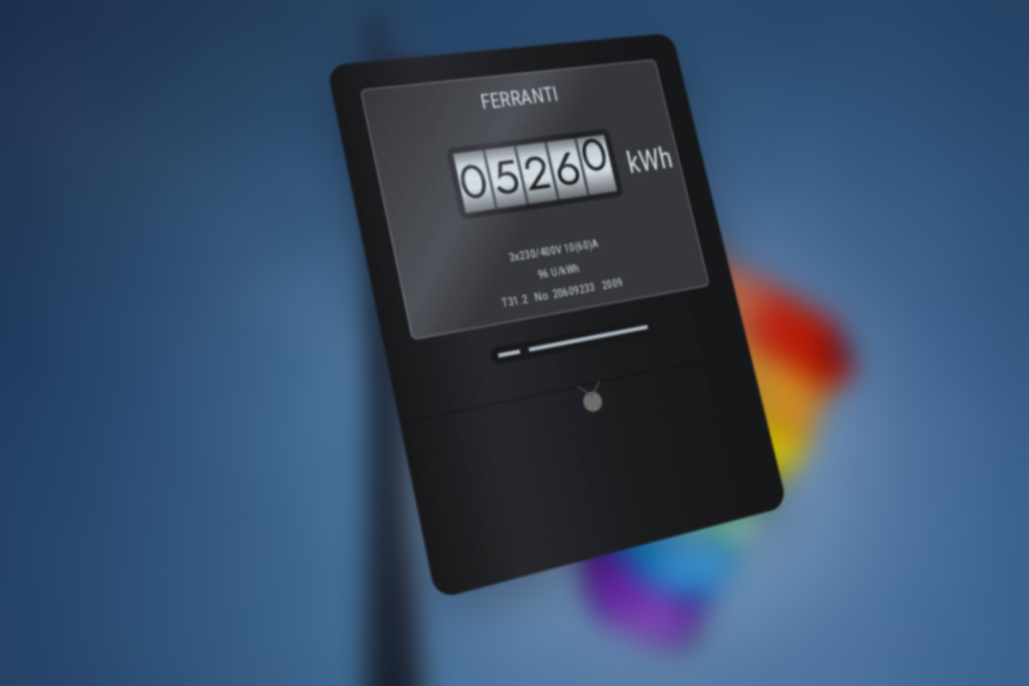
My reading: 5260
